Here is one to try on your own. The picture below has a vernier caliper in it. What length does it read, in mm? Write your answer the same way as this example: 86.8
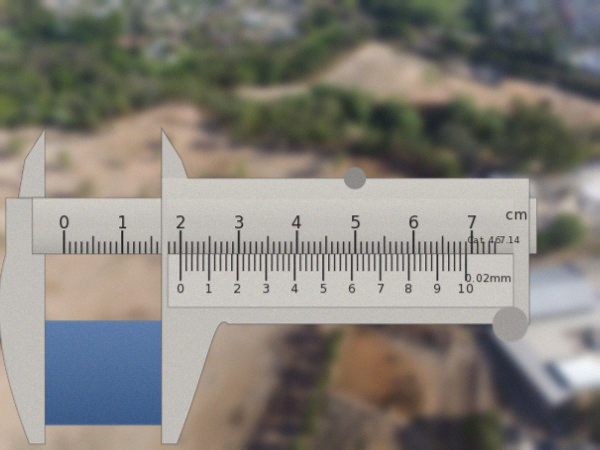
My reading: 20.0
